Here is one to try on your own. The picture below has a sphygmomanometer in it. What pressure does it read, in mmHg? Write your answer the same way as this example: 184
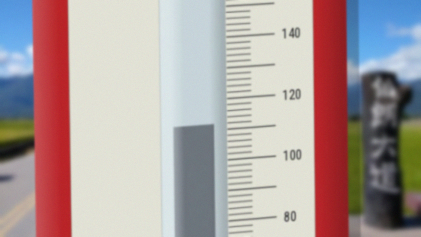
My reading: 112
